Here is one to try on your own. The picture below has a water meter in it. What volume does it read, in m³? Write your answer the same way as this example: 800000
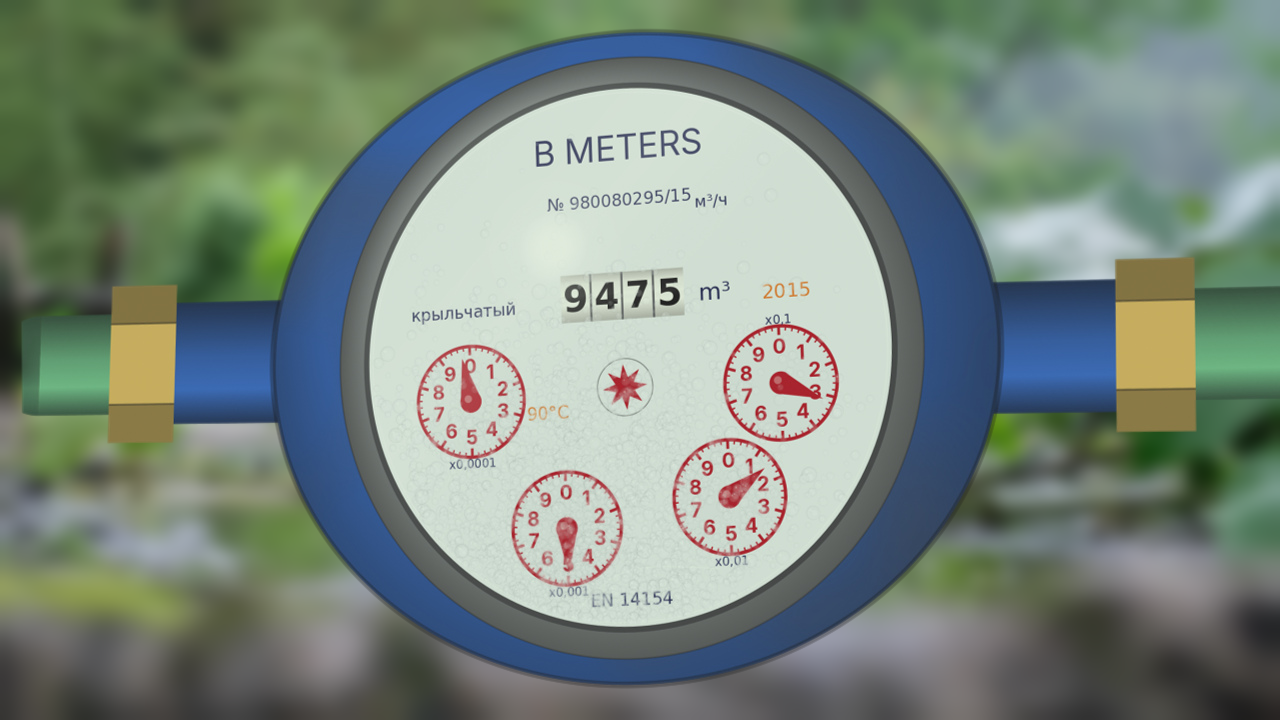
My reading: 9475.3149
